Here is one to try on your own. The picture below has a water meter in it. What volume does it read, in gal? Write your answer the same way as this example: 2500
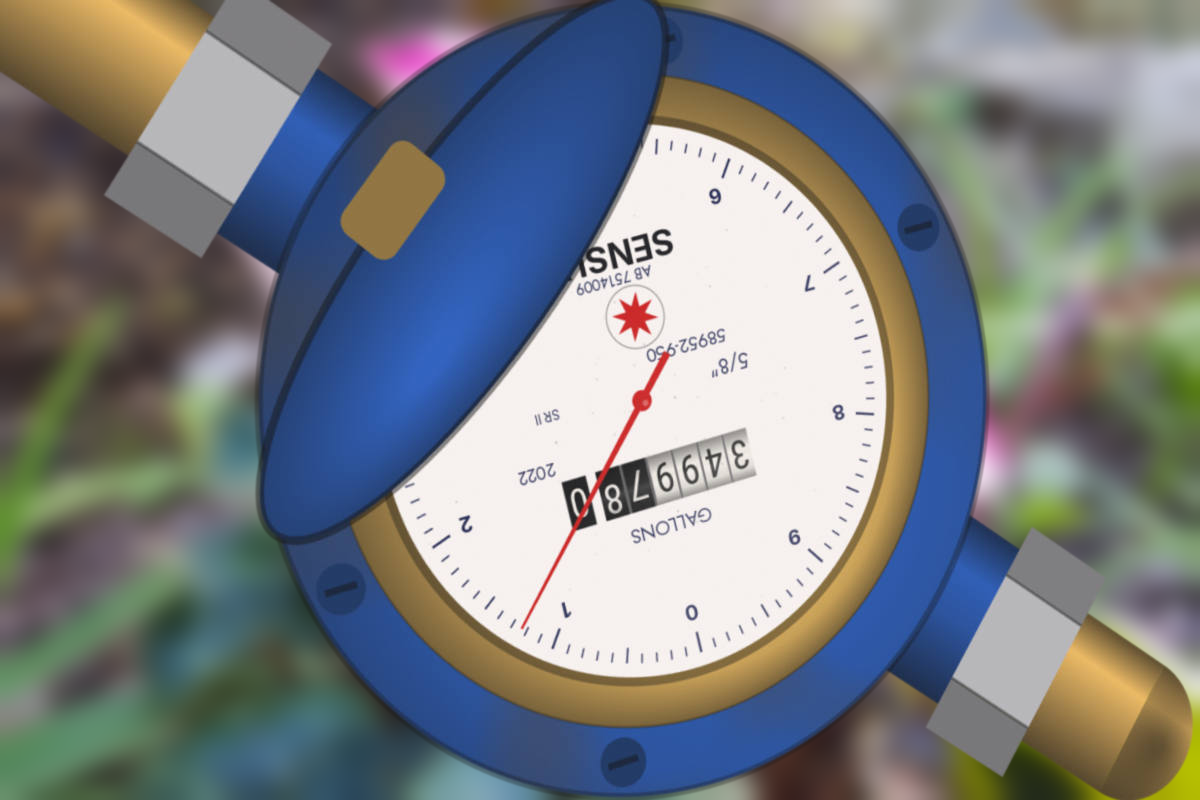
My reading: 3499781.2
